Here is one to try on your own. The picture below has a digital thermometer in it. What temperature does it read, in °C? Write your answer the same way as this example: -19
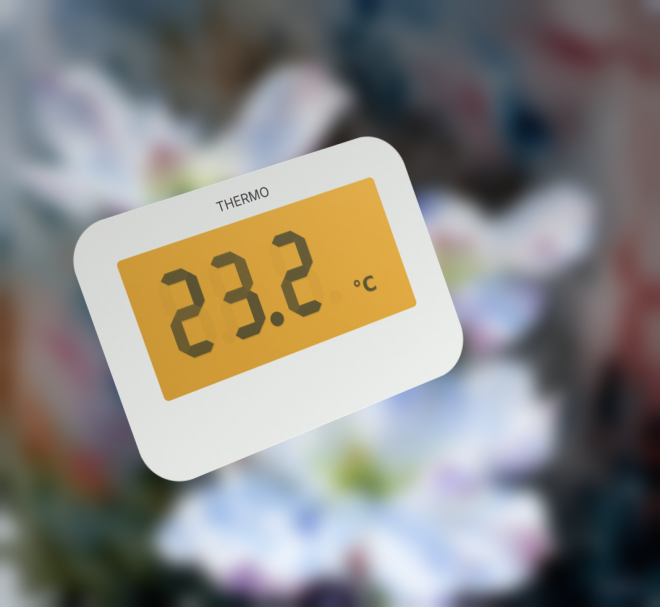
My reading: 23.2
